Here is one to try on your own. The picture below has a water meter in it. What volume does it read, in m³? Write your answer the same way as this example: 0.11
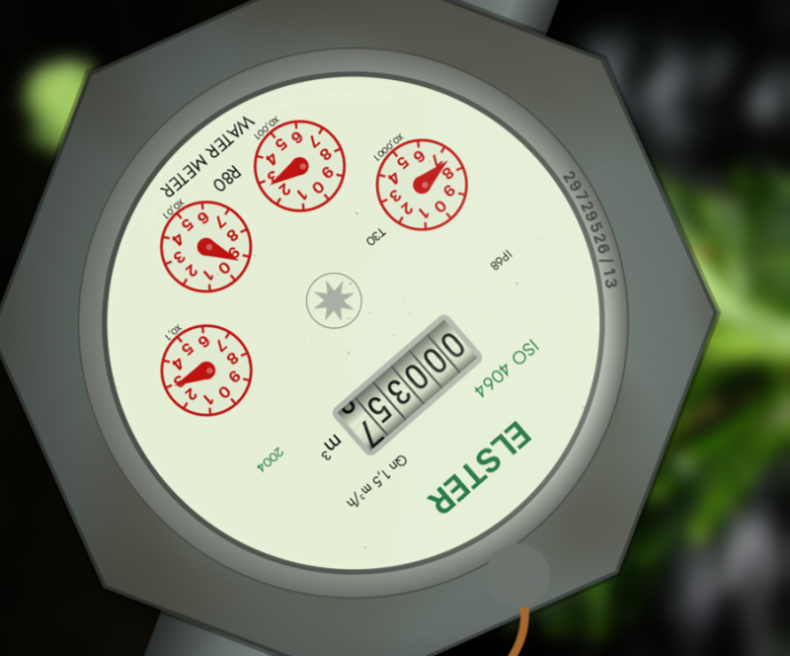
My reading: 357.2927
